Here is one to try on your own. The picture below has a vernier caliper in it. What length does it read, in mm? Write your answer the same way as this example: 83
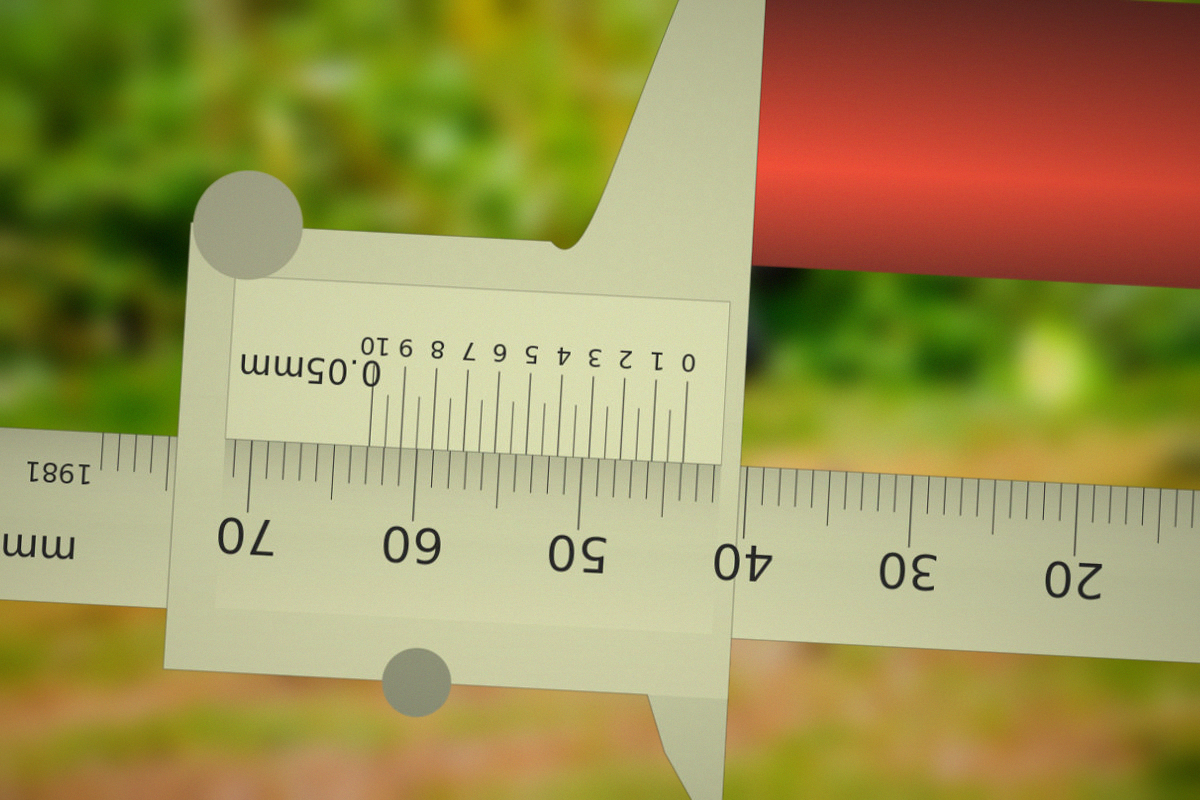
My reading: 43.9
